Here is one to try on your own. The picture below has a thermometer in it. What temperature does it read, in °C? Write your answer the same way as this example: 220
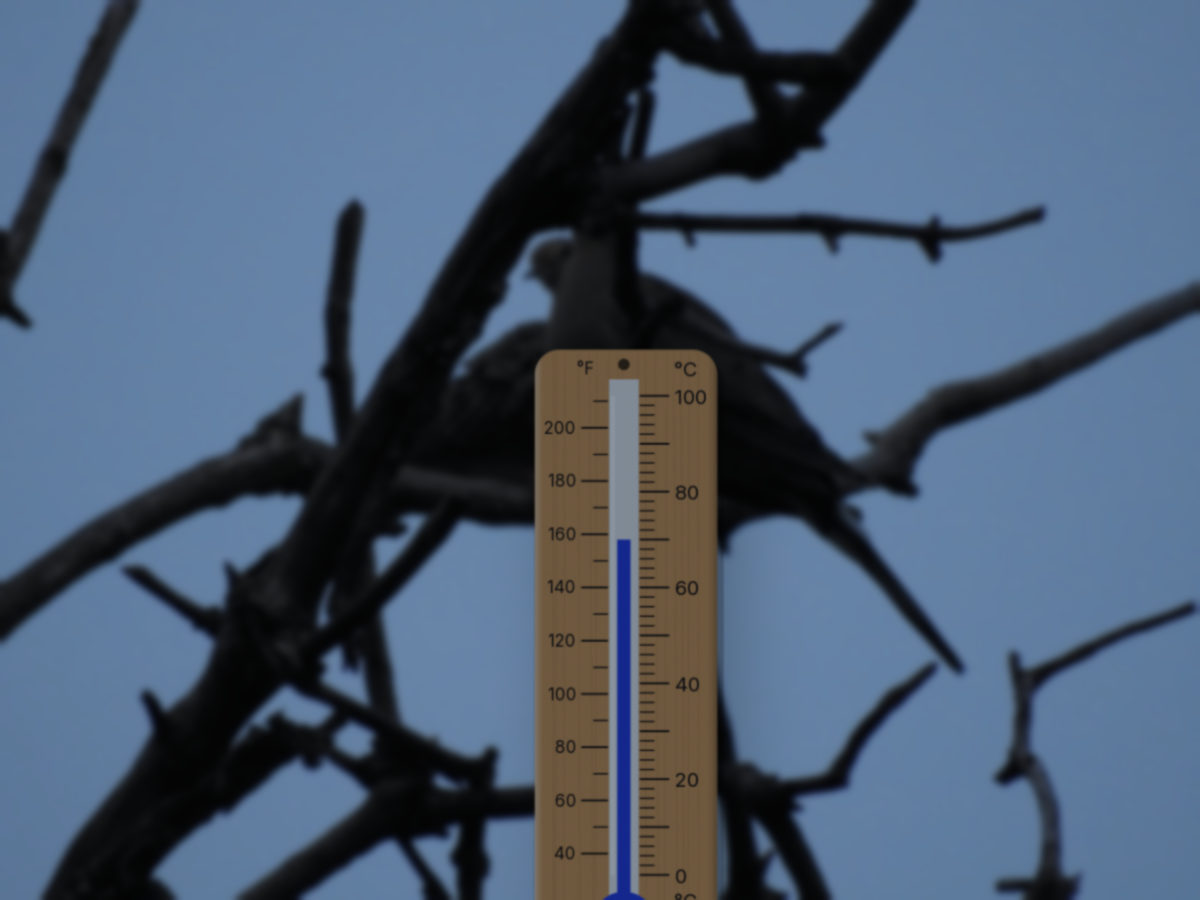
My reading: 70
